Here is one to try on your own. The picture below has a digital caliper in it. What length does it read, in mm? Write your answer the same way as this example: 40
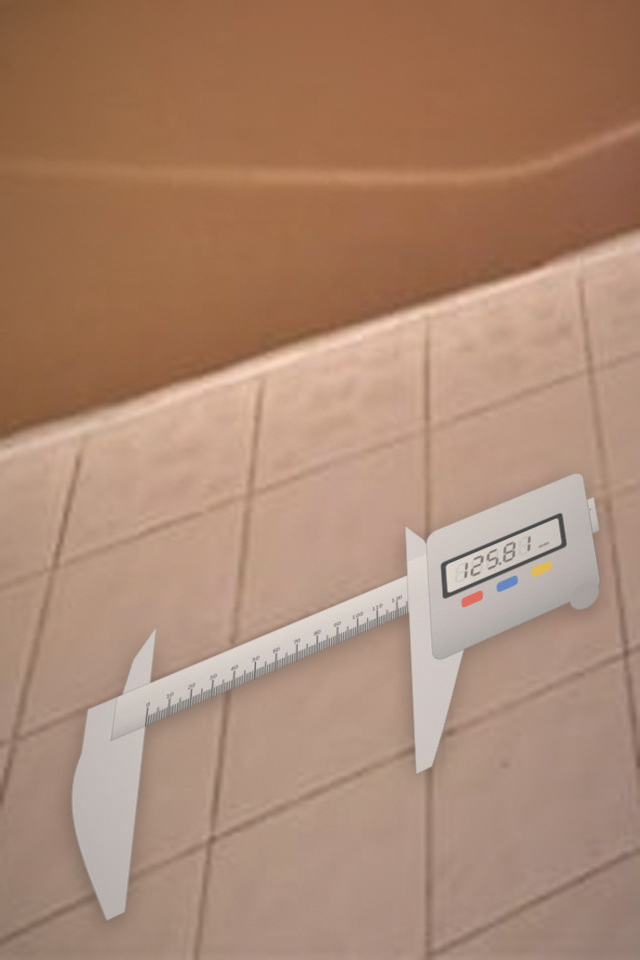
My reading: 125.81
